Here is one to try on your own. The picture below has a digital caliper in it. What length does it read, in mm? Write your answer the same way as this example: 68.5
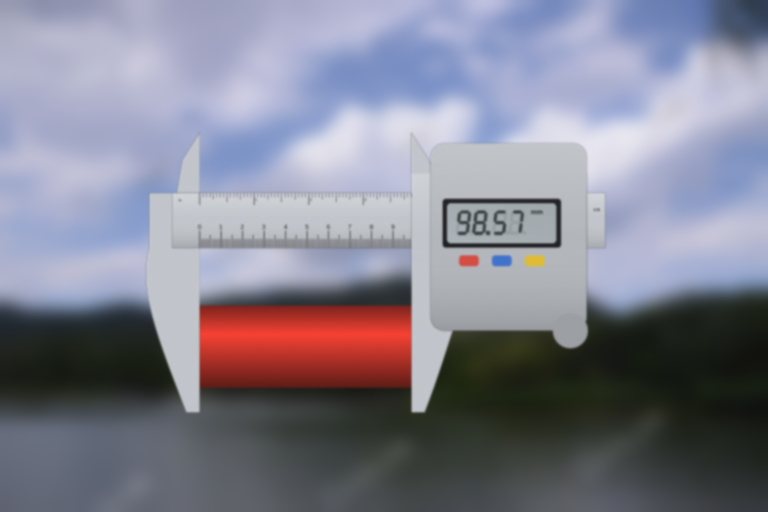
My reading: 98.57
